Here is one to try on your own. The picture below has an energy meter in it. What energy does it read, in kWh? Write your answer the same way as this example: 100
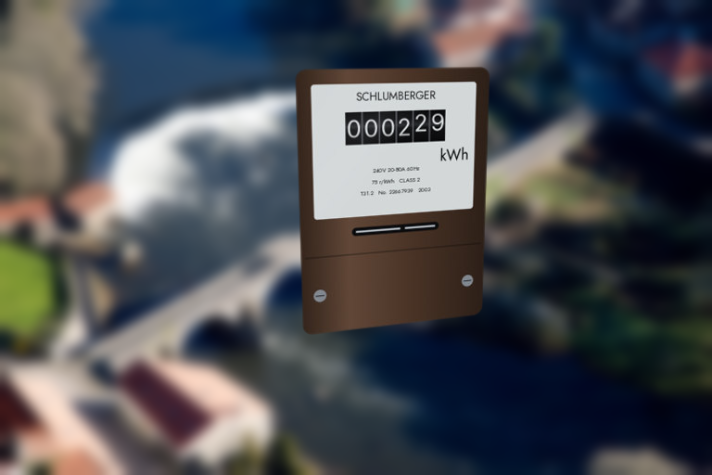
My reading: 229
